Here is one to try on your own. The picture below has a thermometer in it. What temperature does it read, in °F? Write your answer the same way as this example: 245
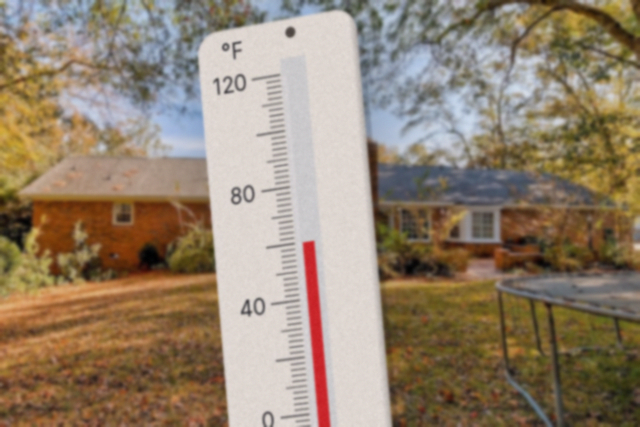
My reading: 60
